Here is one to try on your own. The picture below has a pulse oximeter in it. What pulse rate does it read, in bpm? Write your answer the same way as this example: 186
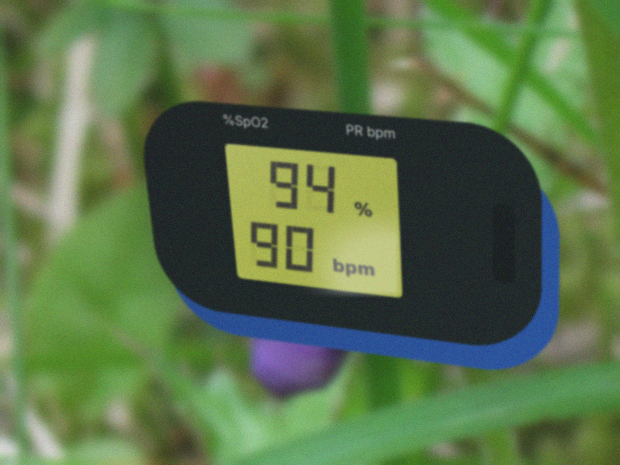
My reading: 90
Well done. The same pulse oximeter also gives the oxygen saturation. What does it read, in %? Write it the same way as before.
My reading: 94
